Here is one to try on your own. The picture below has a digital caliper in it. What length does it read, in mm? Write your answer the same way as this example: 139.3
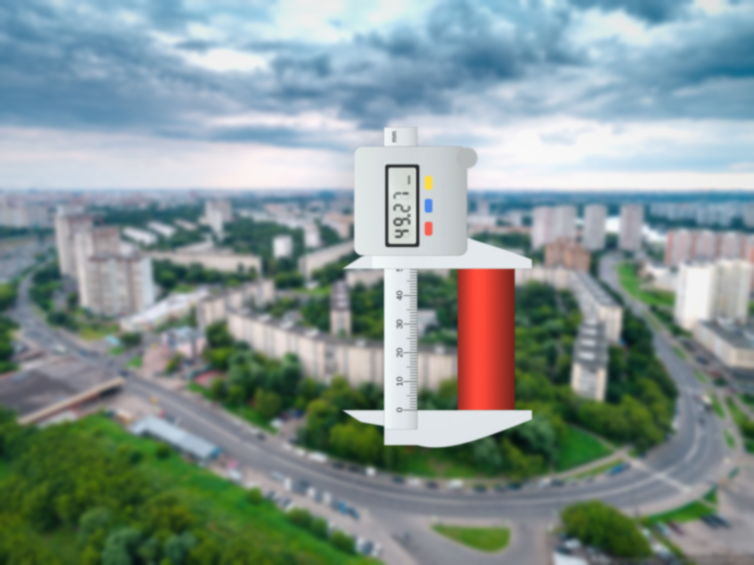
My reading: 49.27
